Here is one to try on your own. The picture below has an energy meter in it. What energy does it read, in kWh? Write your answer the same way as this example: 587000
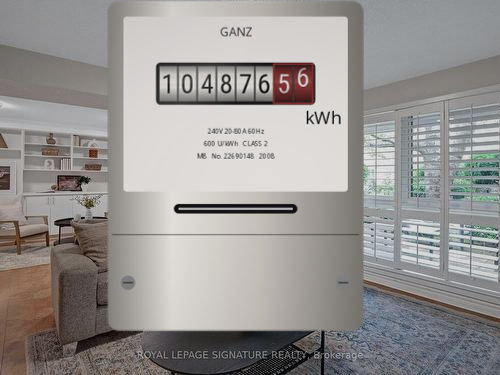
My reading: 104876.56
